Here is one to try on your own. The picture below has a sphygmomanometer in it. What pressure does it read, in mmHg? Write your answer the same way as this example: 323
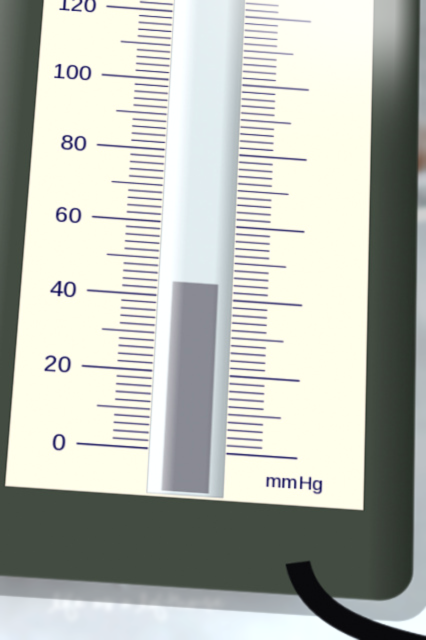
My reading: 44
